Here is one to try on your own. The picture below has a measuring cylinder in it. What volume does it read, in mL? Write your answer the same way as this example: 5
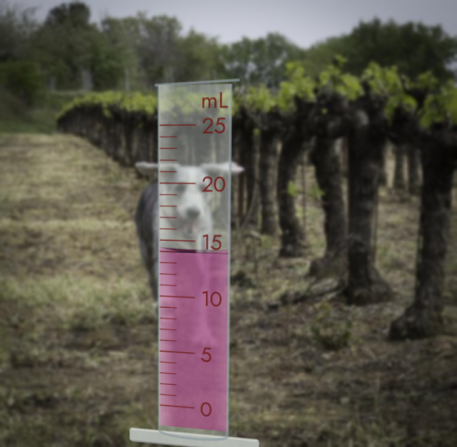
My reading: 14
